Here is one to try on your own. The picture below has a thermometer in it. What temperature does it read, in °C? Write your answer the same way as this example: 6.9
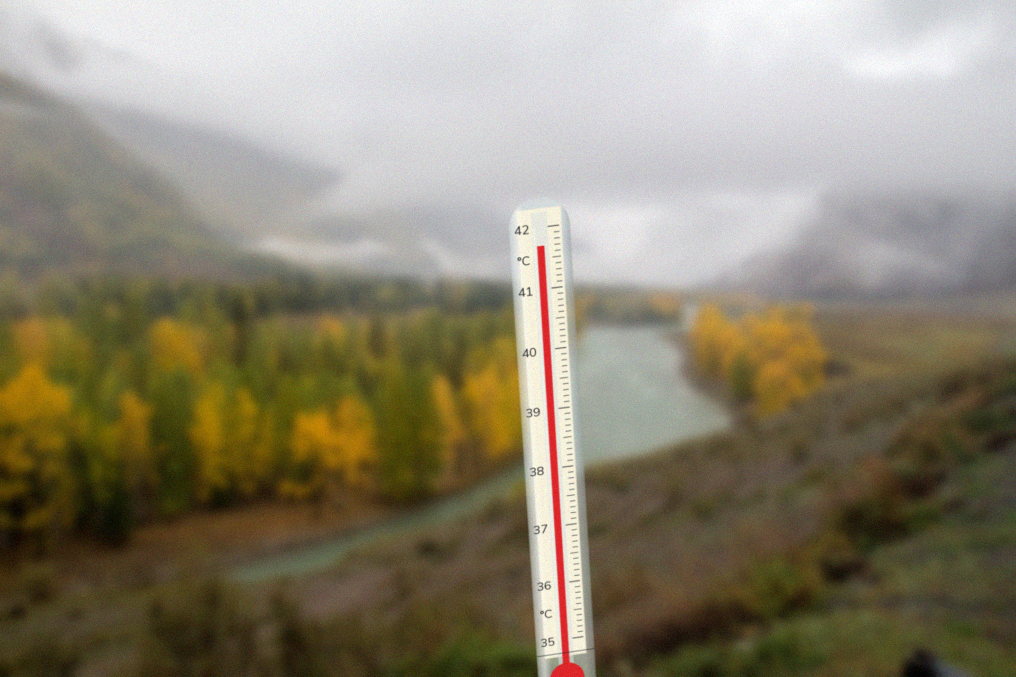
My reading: 41.7
